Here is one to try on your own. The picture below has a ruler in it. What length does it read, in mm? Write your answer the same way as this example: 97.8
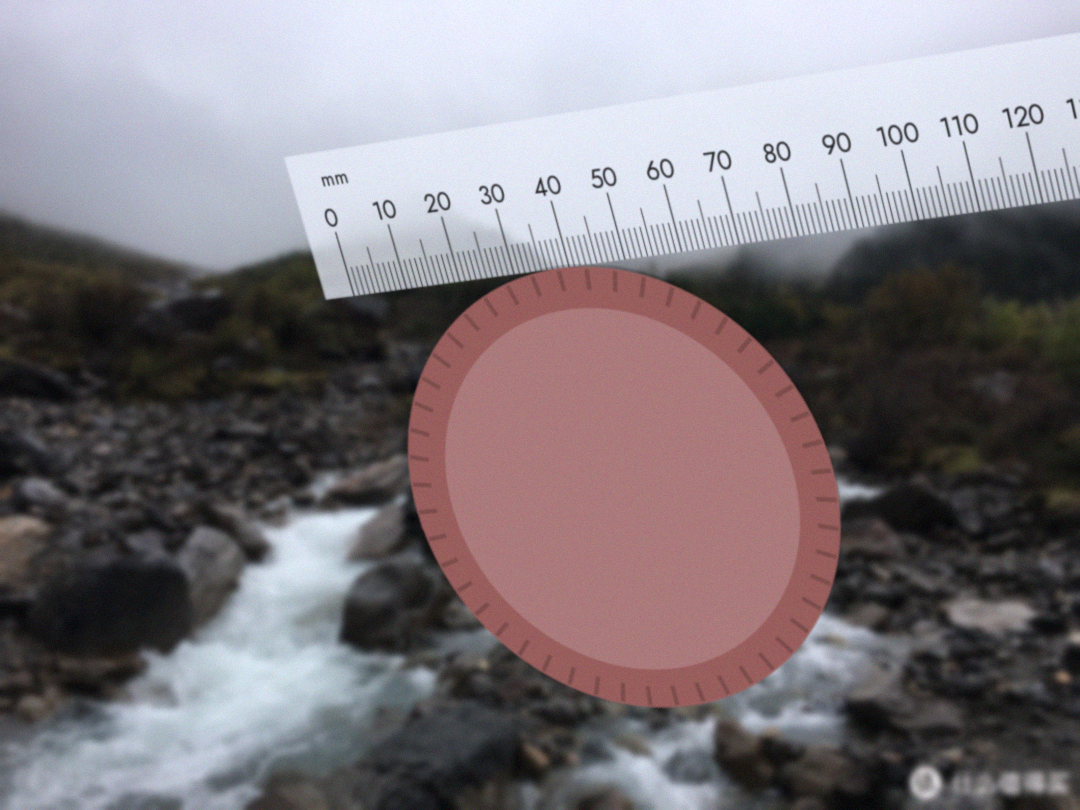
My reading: 76
